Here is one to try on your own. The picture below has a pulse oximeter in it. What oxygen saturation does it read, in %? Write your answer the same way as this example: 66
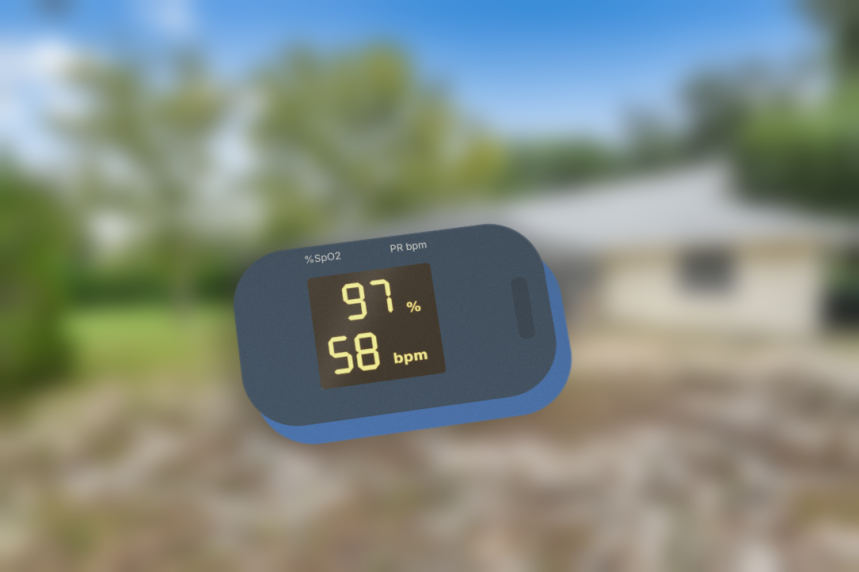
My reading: 97
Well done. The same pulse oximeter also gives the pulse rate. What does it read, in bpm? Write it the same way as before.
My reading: 58
